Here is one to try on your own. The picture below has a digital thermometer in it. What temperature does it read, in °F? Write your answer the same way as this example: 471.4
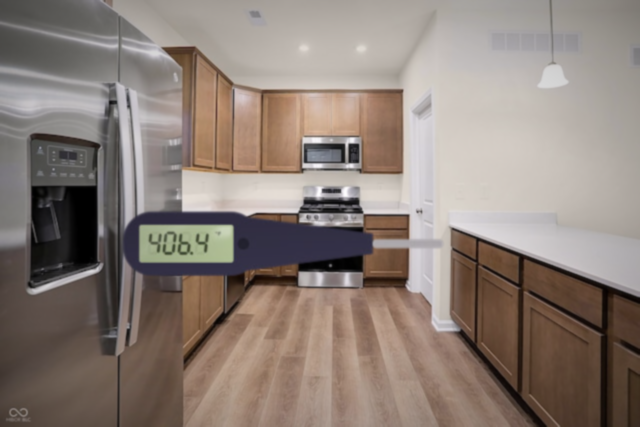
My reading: 406.4
